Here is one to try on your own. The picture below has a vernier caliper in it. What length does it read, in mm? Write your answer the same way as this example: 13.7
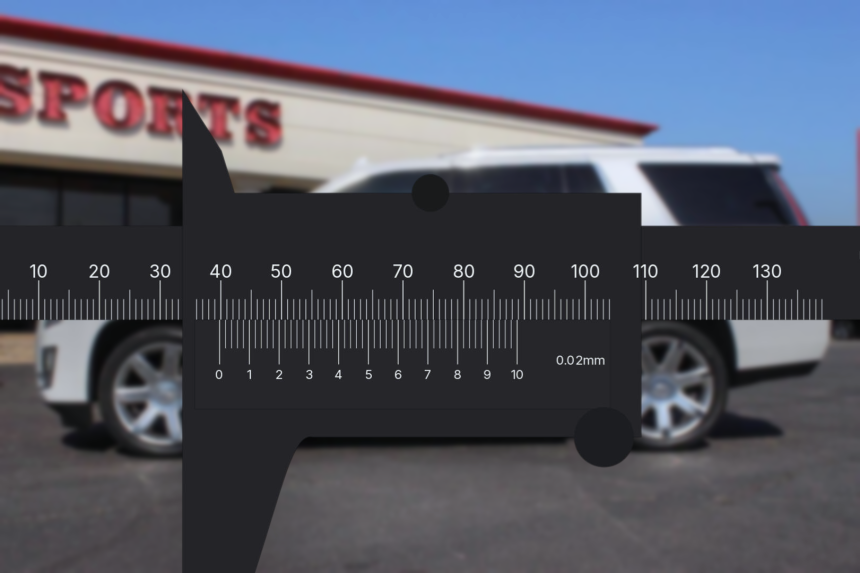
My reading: 39.8
